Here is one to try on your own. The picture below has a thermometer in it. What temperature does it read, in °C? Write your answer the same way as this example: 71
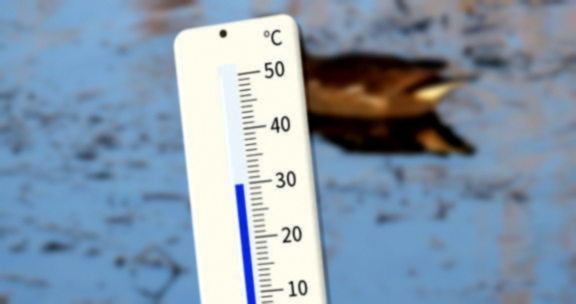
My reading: 30
